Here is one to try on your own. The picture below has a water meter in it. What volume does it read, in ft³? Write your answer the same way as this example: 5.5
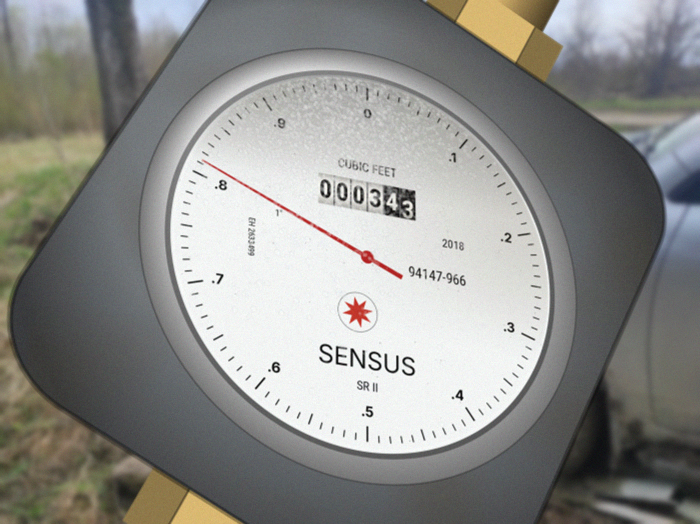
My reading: 342.81
